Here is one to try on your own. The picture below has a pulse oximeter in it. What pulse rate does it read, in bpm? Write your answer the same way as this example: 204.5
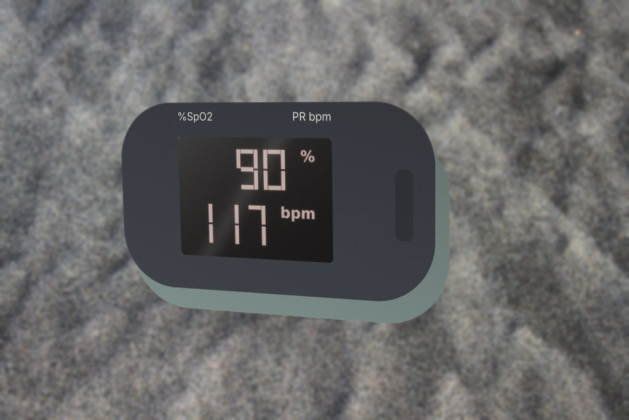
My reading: 117
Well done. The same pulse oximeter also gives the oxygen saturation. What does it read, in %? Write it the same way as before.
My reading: 90
